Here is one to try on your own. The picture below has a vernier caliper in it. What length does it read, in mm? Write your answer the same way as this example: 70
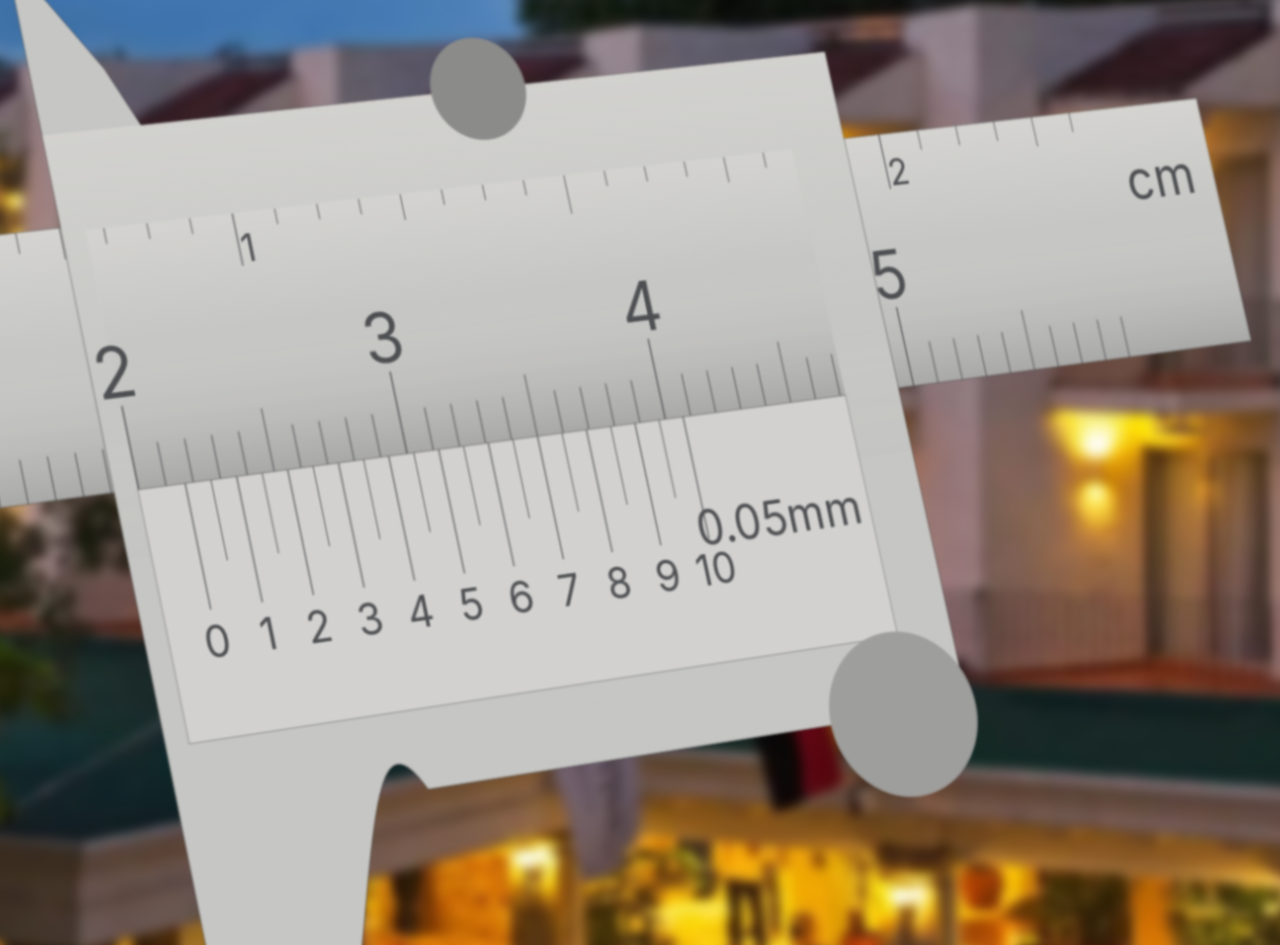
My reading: 21.7
